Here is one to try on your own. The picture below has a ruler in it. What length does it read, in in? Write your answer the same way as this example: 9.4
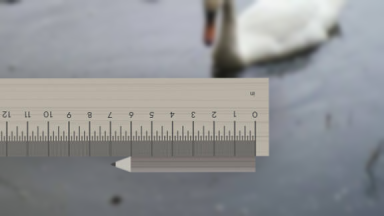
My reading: 7
